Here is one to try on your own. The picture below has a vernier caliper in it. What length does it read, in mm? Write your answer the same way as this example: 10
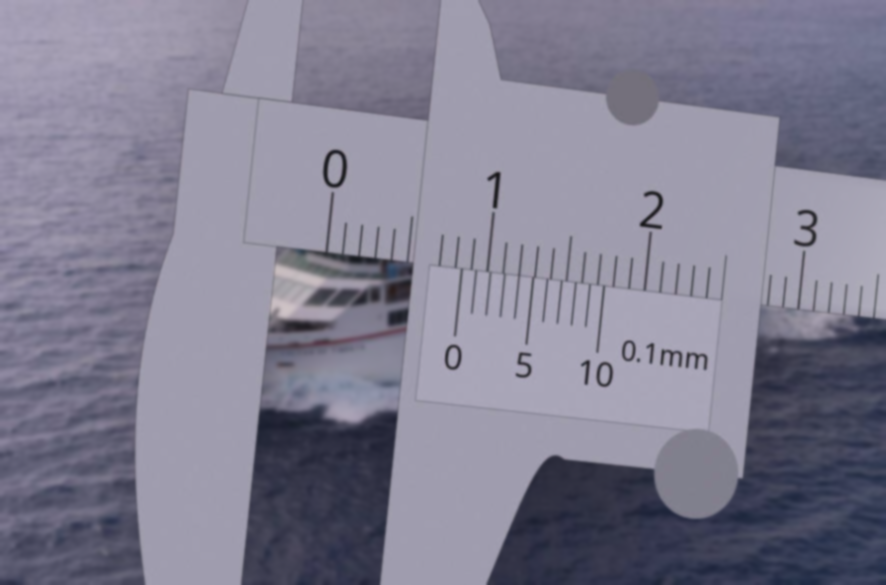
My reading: 8.4
